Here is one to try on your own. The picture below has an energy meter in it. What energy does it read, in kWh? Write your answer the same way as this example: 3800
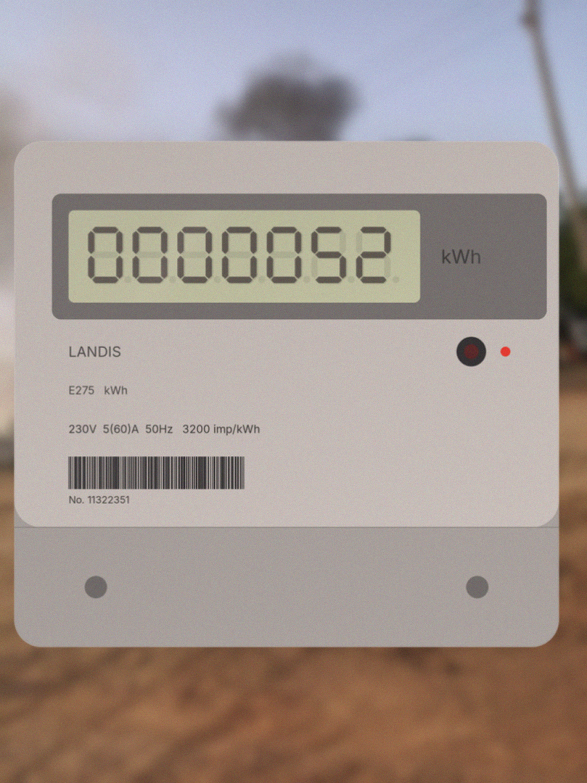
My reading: 52
